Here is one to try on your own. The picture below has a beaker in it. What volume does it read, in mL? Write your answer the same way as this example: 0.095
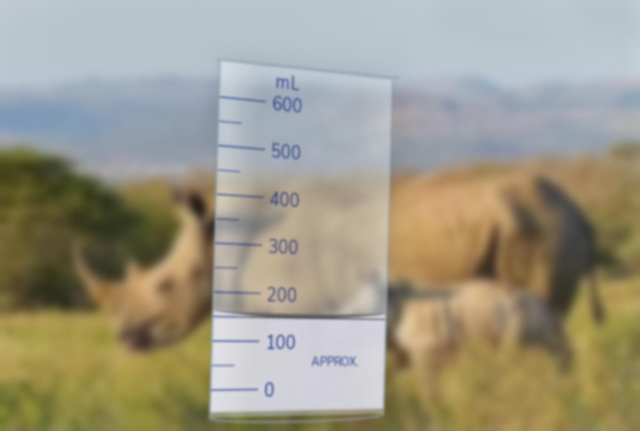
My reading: 150
